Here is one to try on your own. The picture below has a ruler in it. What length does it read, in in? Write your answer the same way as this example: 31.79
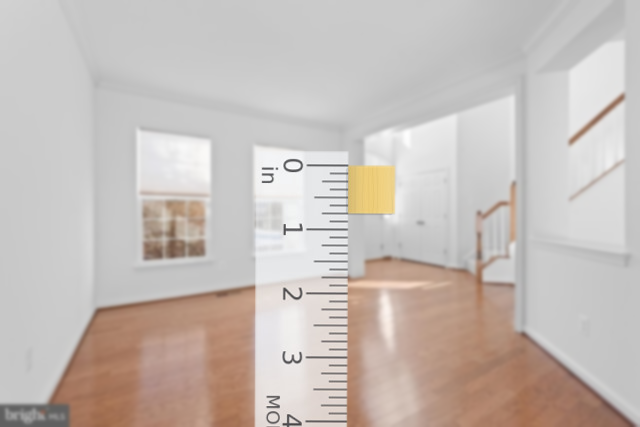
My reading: 0.75
